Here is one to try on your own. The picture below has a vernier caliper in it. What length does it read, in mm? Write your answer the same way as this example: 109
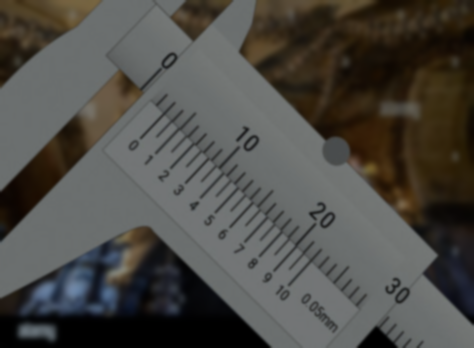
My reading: 3.0
